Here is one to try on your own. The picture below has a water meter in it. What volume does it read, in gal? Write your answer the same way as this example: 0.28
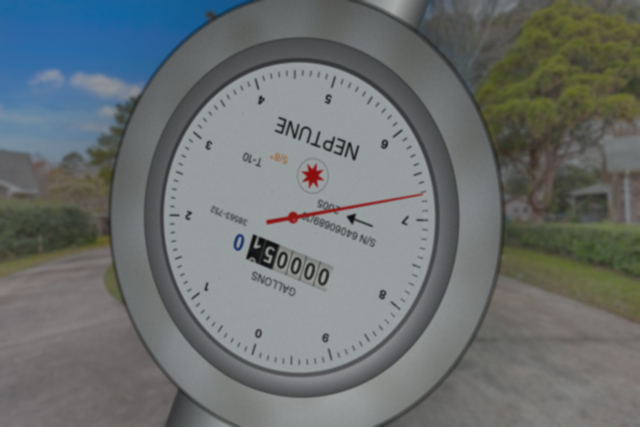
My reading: 506.7
